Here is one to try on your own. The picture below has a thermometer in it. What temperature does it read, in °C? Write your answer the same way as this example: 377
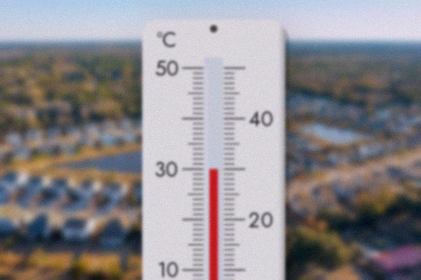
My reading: 30
